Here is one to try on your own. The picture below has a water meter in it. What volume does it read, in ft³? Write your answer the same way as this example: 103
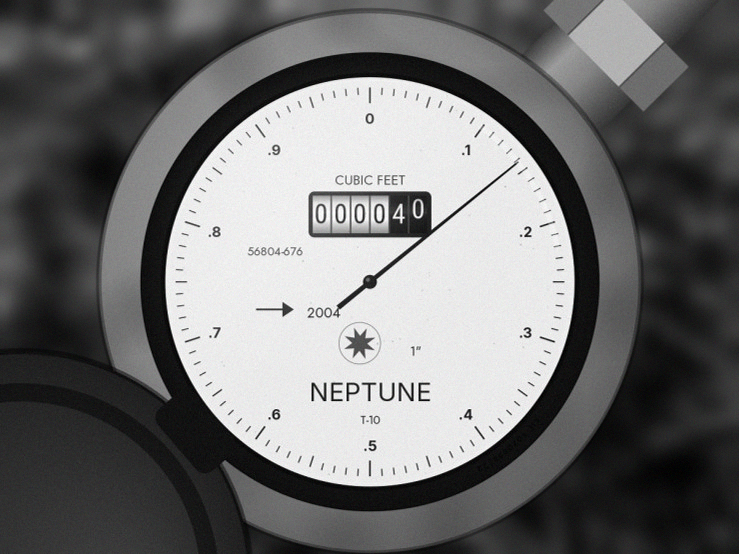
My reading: 40.14
